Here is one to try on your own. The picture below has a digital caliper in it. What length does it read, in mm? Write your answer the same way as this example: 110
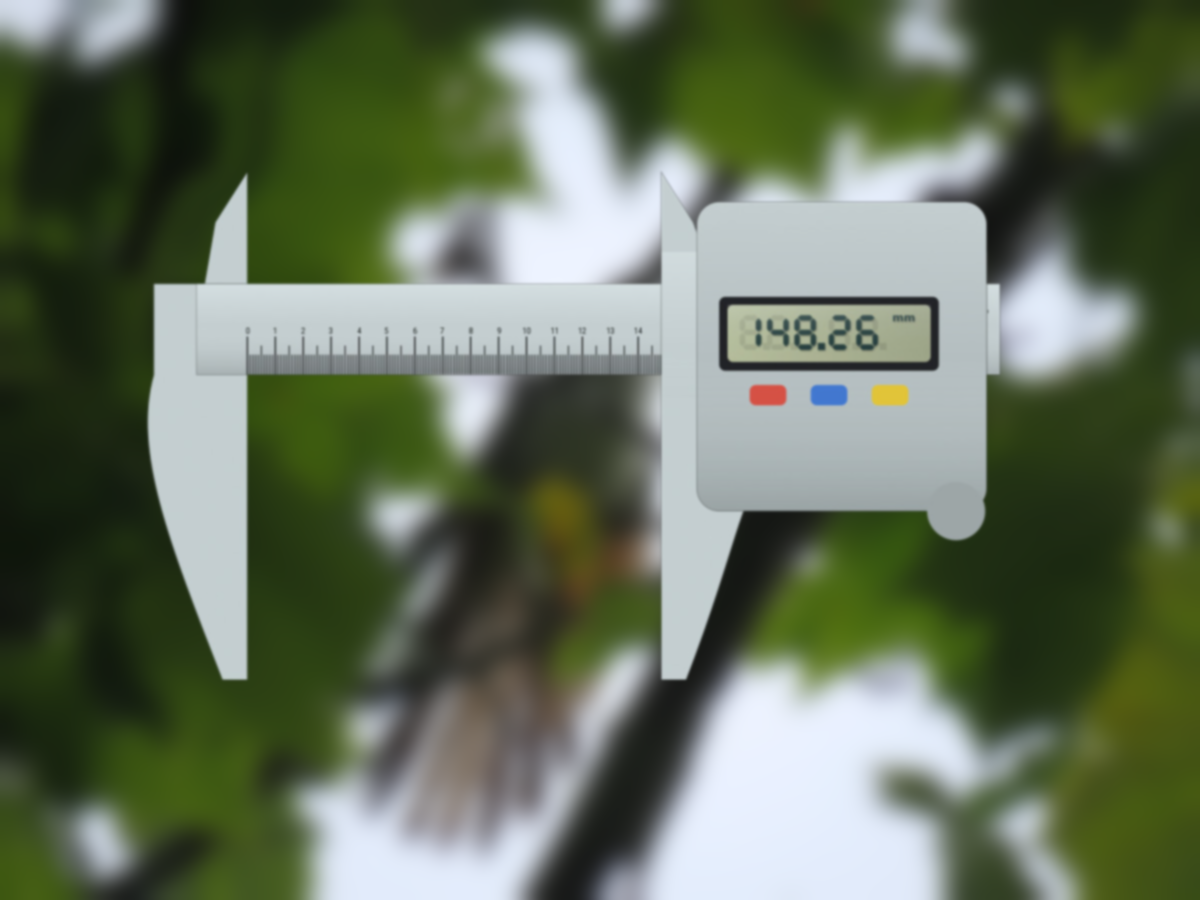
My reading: 148.26
